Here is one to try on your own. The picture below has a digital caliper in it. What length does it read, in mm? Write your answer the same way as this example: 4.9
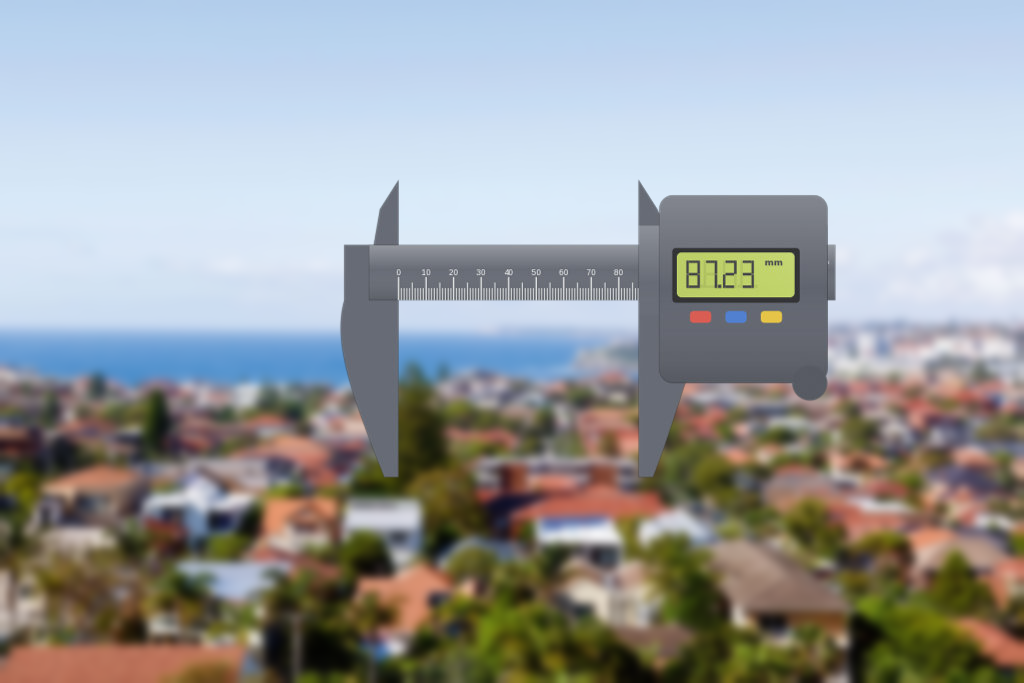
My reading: 87.23
